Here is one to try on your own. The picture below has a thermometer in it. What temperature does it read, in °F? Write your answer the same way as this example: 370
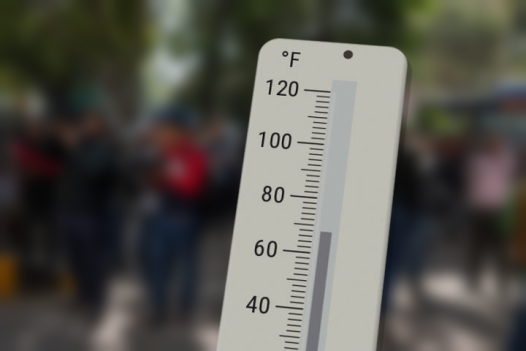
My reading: 68
